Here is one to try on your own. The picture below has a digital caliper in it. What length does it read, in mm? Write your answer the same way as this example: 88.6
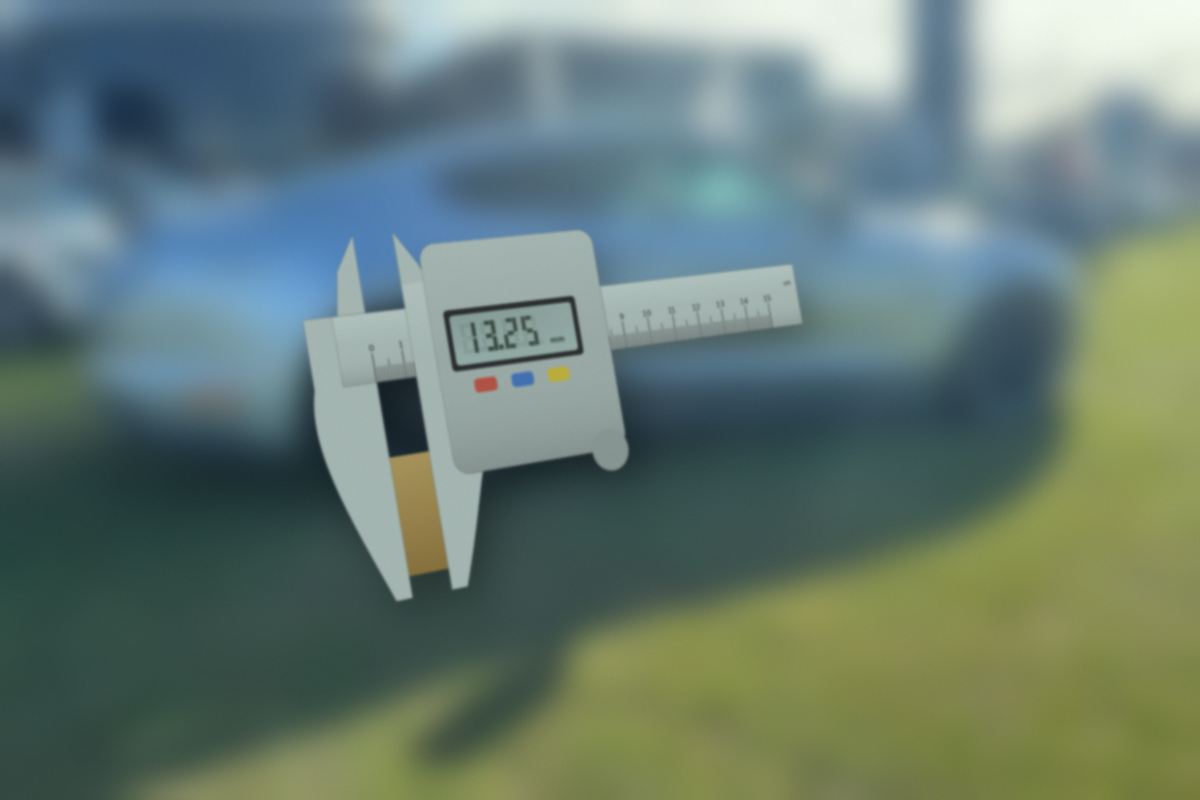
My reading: 13.25
